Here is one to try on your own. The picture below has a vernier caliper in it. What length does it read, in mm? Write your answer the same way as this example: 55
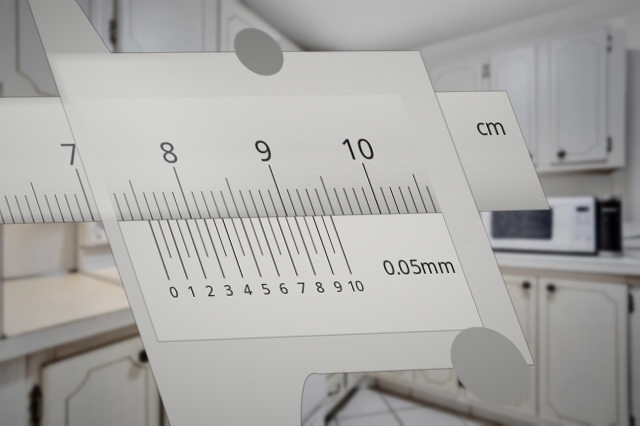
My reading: 75.6
